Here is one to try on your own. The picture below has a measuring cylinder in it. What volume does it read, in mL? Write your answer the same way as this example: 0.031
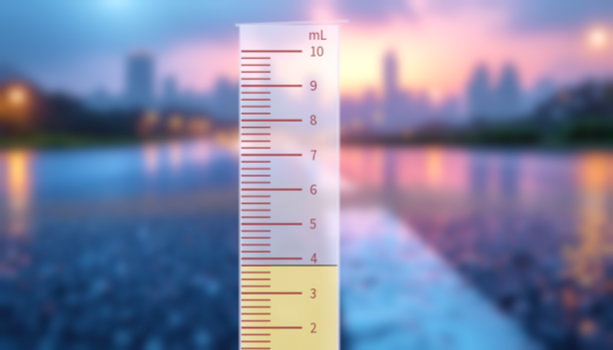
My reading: 3.8
